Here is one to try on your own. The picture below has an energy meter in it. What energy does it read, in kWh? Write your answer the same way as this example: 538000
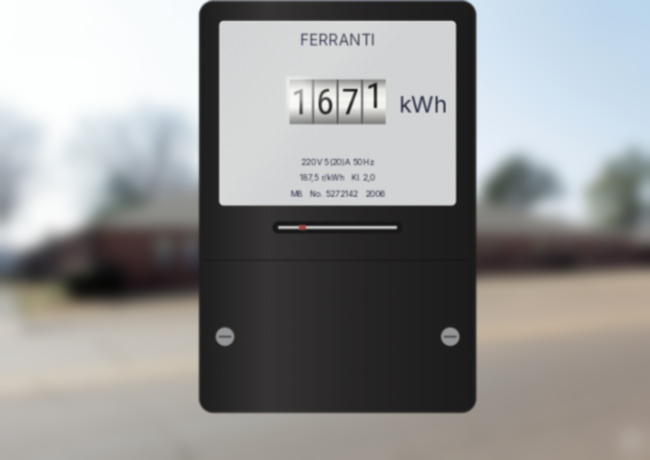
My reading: 1671
